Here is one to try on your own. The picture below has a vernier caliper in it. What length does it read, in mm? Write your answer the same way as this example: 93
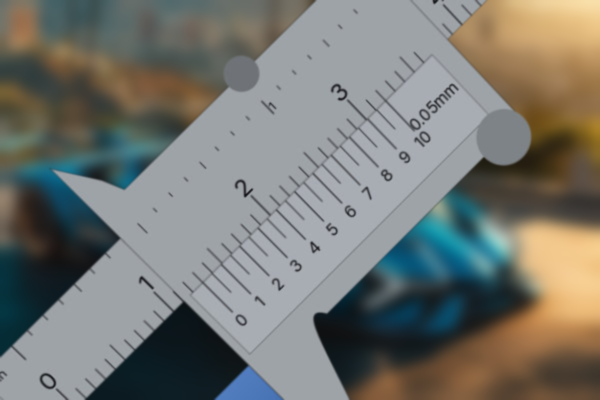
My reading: 13.0
